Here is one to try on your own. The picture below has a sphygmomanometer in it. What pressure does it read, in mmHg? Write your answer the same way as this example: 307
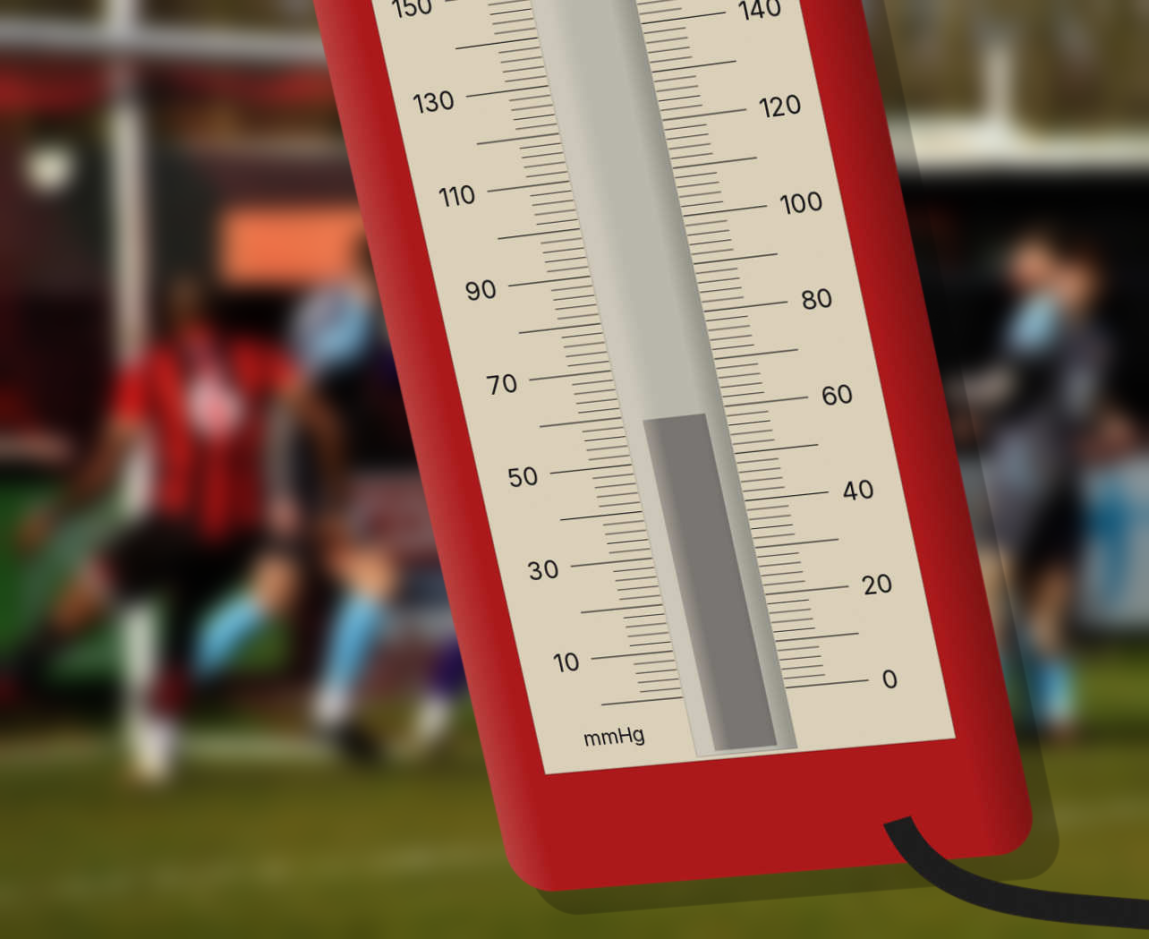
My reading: 59
